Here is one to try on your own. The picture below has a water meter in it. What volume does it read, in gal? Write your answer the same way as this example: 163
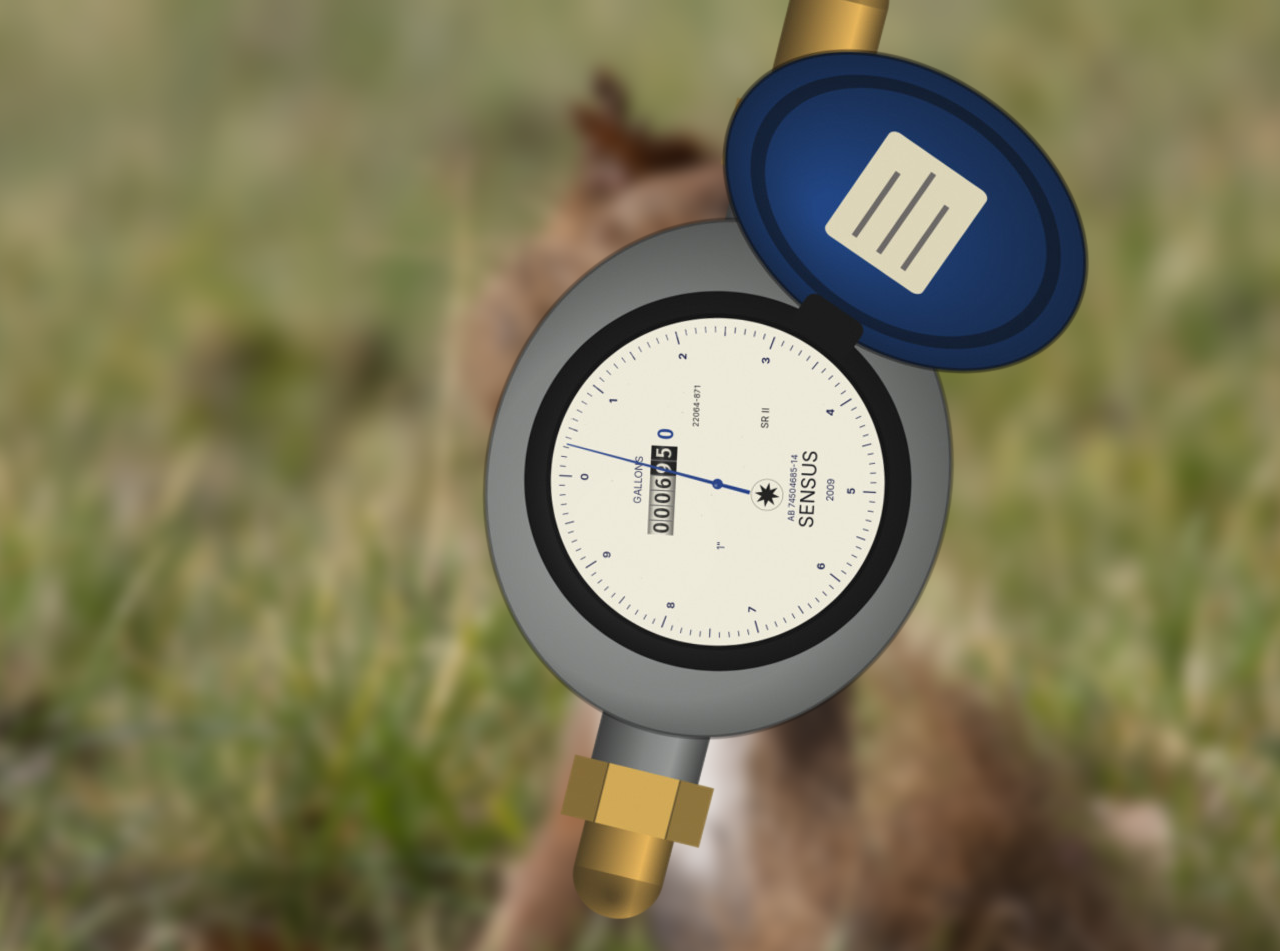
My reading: 6950.3
